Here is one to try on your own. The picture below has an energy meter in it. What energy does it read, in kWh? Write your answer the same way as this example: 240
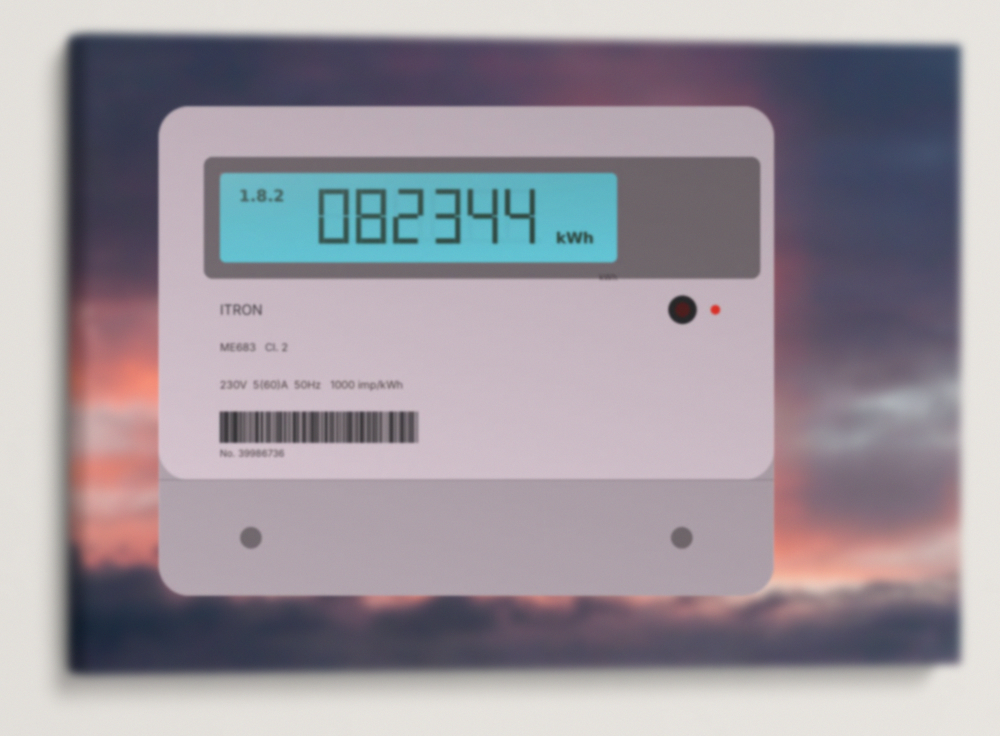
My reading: 82344
